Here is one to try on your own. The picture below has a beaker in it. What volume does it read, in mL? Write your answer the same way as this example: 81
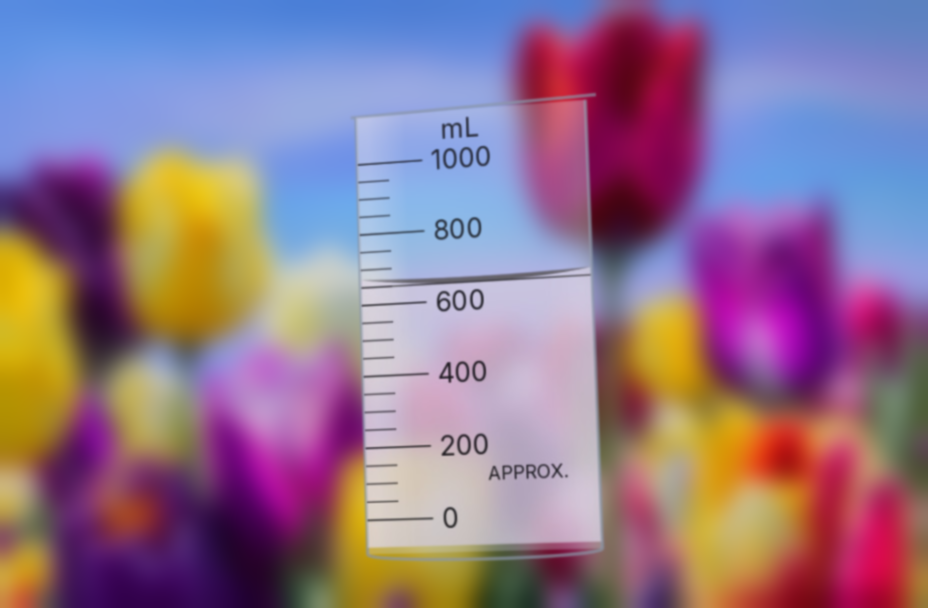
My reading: 650
